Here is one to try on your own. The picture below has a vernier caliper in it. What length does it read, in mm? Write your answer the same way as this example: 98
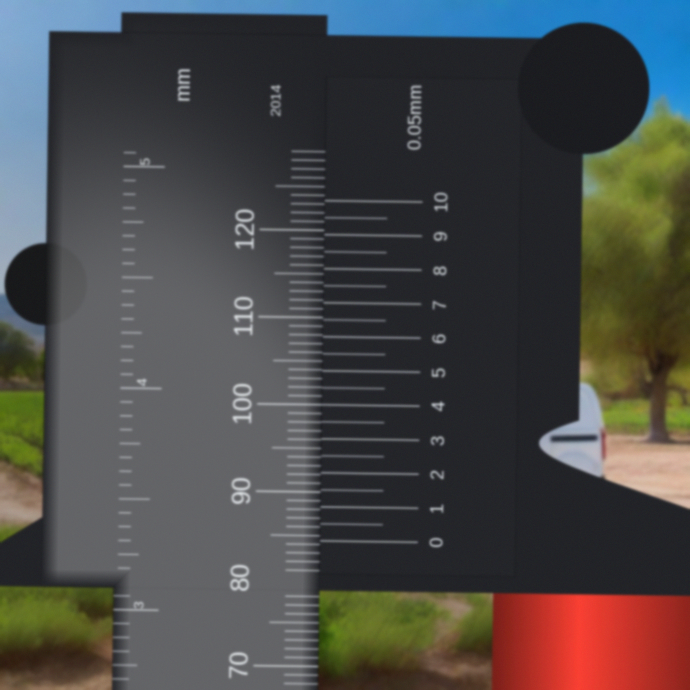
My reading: 84.4
